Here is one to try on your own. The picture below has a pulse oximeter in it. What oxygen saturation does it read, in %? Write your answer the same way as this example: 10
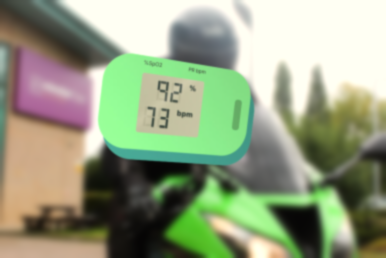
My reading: 92
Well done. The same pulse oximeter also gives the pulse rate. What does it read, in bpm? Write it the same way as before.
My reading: 73
